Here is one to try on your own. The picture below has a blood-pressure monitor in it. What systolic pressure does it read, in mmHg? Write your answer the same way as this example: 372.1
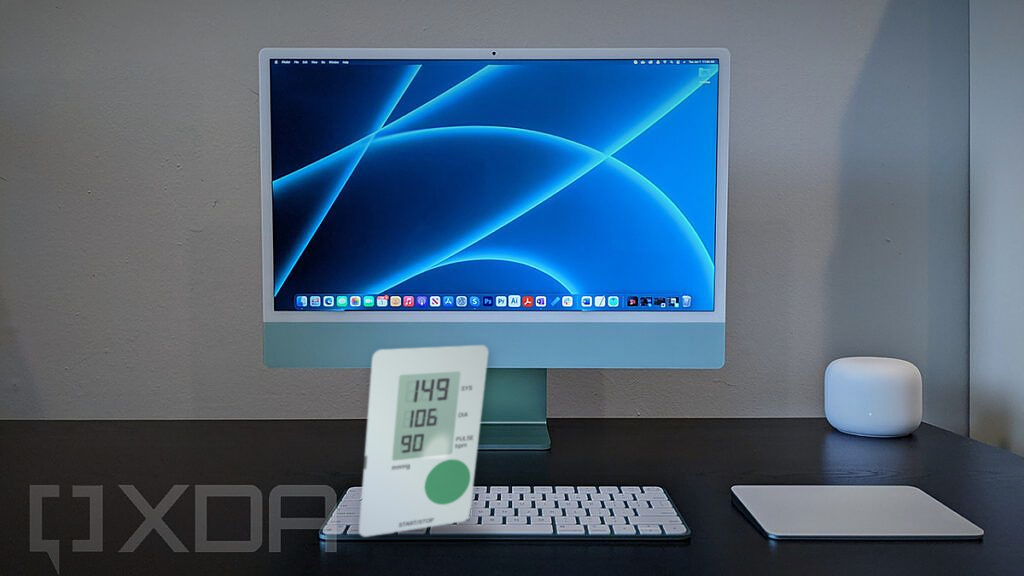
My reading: 149
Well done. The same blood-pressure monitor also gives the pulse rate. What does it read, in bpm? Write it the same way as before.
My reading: 90
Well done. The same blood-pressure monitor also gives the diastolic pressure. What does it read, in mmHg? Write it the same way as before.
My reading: 106
